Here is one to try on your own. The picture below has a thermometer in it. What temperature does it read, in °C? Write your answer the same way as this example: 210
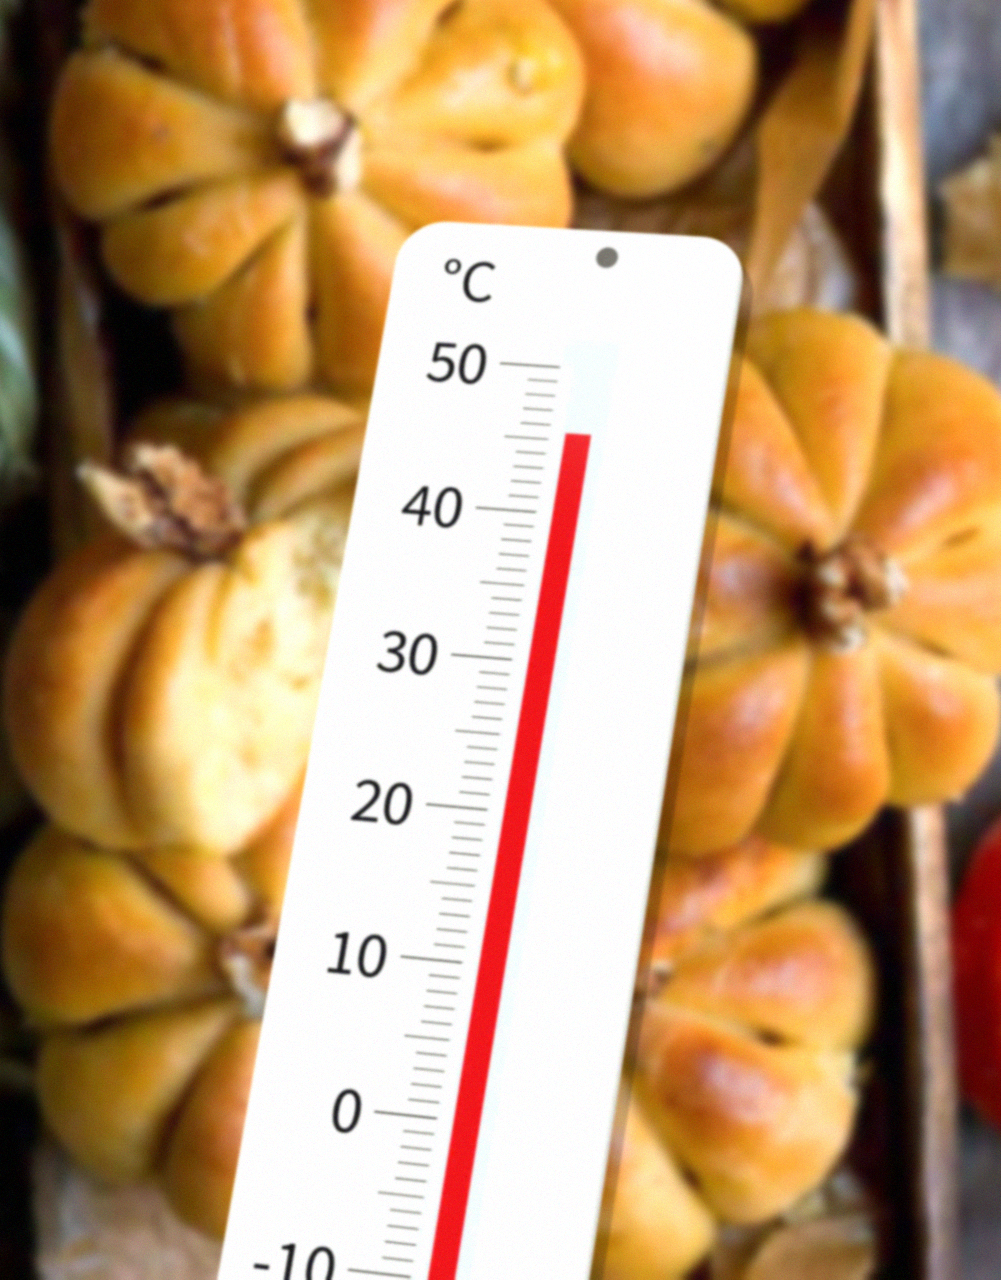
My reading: 45.5
